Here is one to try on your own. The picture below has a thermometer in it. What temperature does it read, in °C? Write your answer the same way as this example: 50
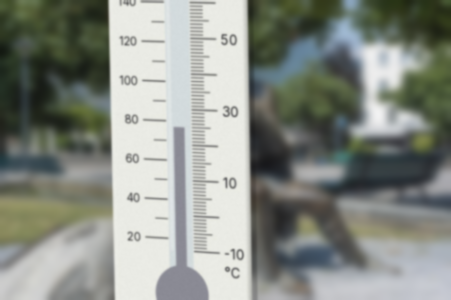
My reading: 25
